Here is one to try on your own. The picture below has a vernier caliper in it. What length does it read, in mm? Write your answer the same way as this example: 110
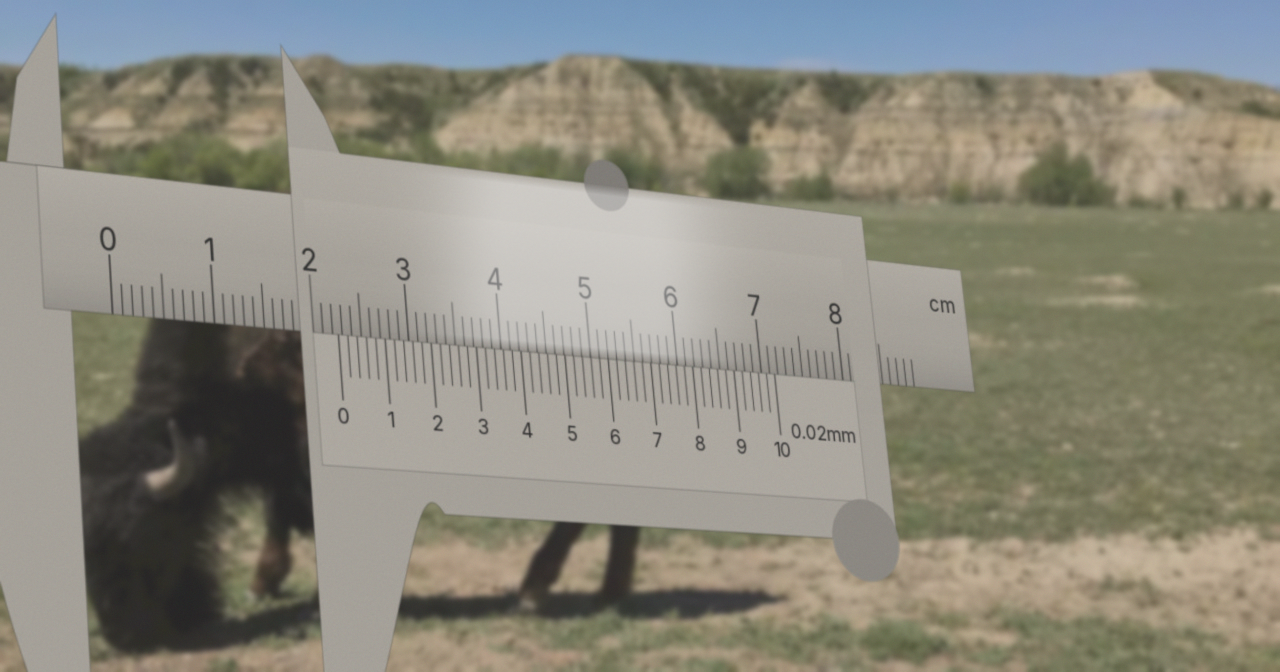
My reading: 22.6
